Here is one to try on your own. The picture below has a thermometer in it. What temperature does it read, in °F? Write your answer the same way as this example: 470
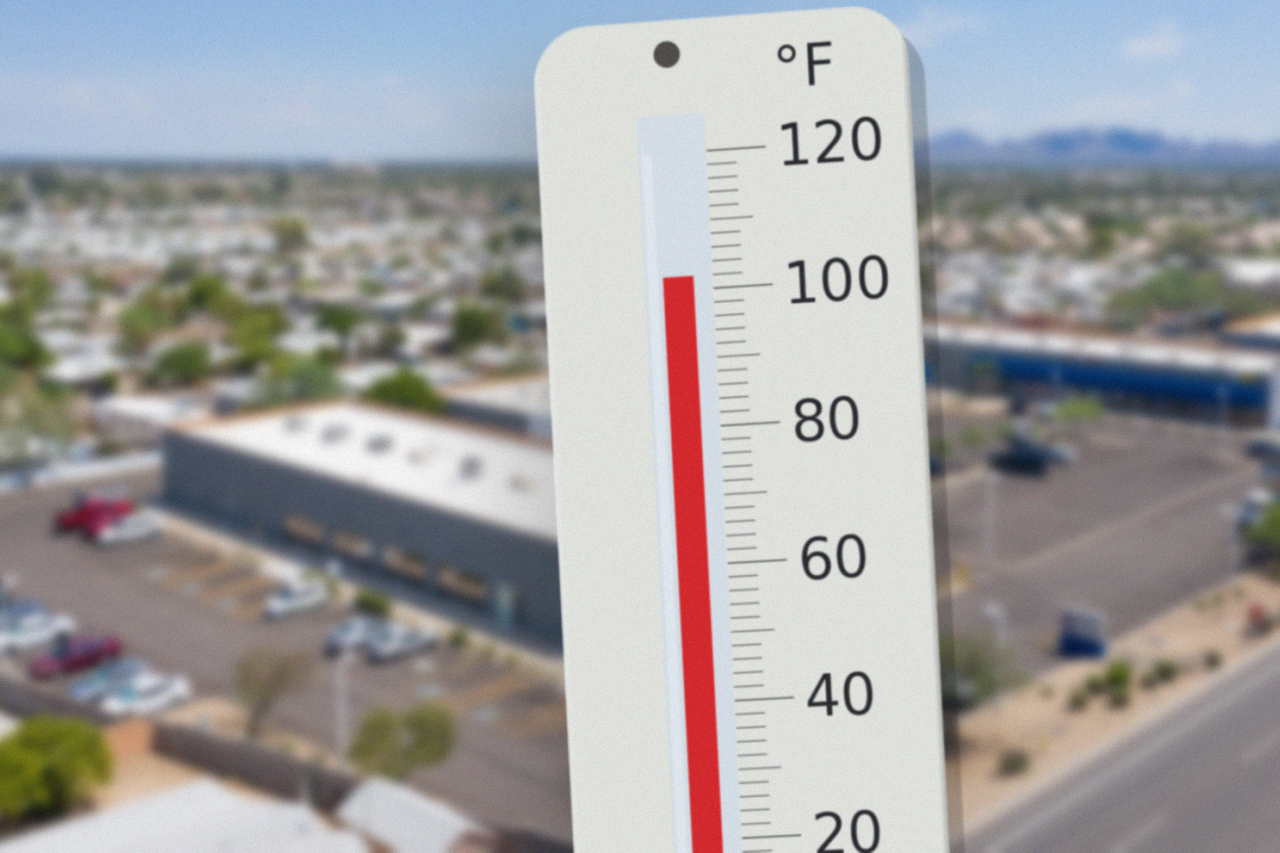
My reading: 102
